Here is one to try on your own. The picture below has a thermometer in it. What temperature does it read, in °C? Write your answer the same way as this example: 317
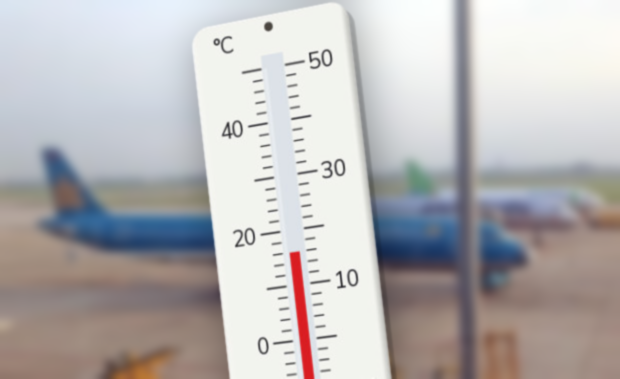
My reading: 16
